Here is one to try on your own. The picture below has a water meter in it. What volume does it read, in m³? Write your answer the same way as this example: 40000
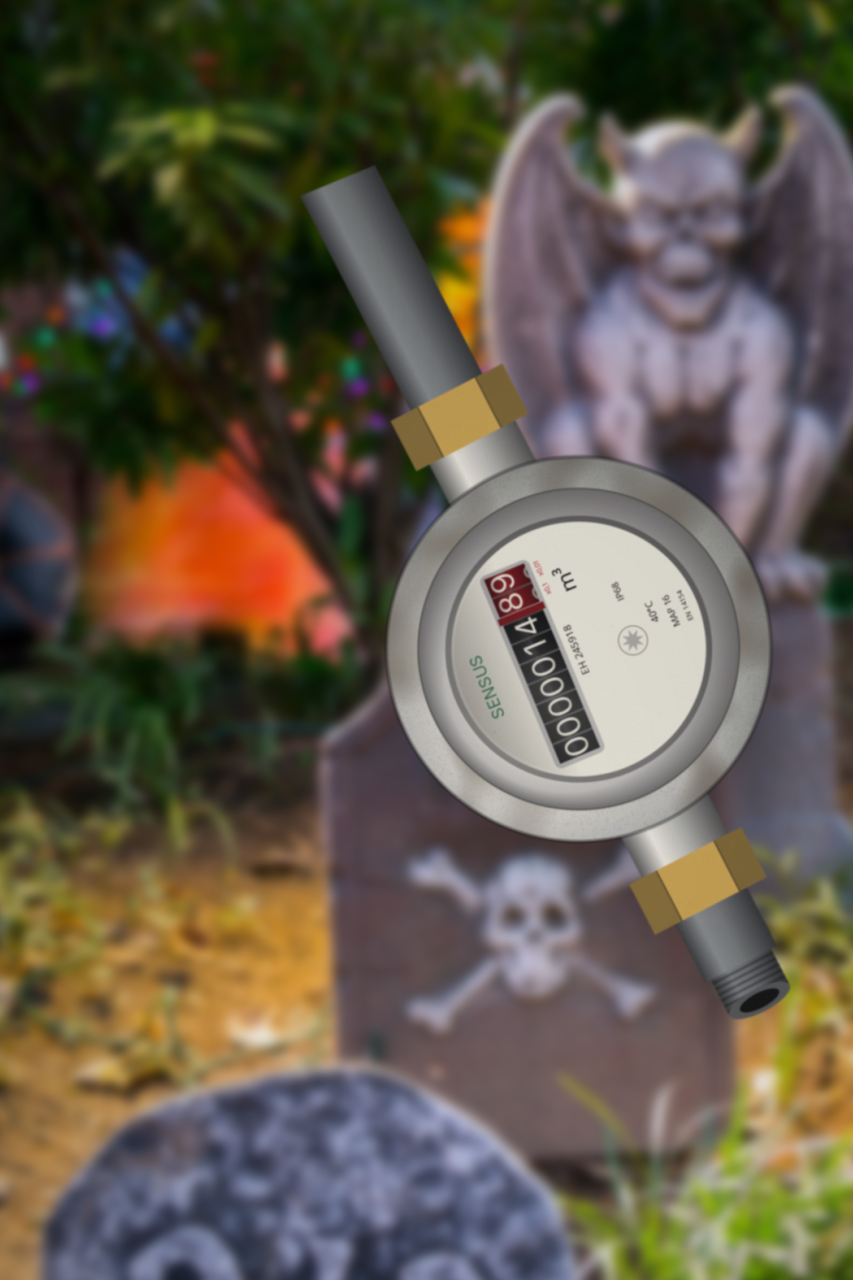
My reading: 14.89
